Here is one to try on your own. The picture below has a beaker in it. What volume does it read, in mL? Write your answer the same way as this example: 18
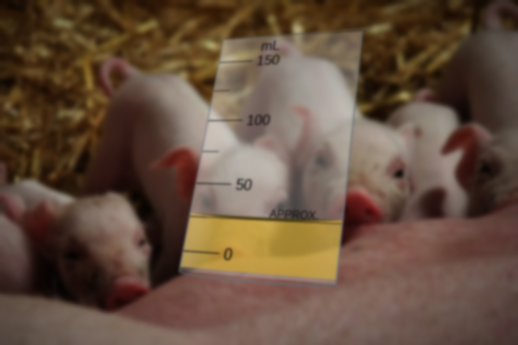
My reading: 25
